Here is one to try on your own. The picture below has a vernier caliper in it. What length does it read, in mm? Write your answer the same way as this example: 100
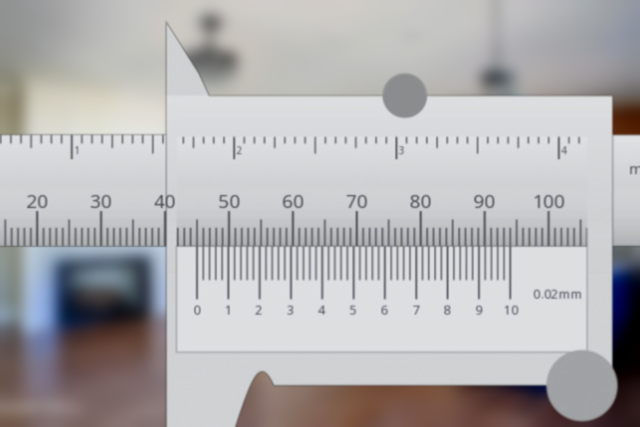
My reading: 45.0
